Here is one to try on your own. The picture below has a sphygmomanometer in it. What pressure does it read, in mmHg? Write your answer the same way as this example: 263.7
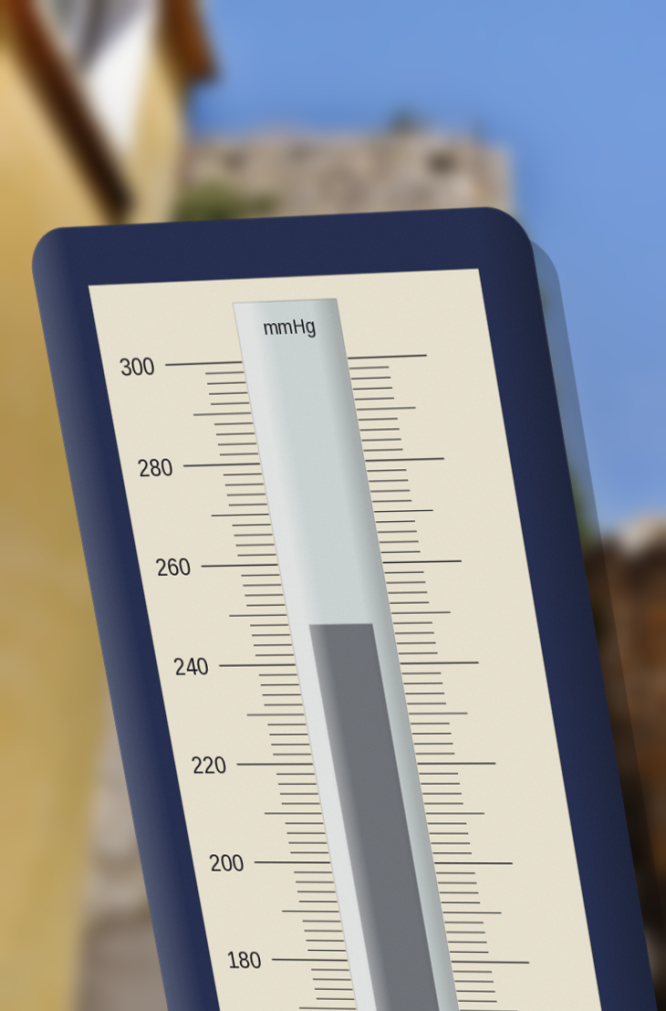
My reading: 248
